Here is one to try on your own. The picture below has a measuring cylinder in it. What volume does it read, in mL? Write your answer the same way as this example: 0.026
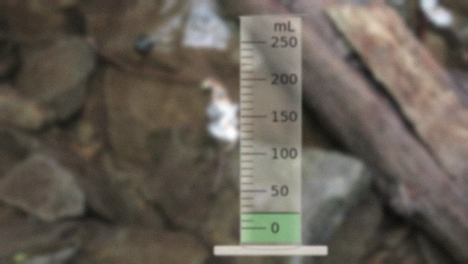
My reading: 20
